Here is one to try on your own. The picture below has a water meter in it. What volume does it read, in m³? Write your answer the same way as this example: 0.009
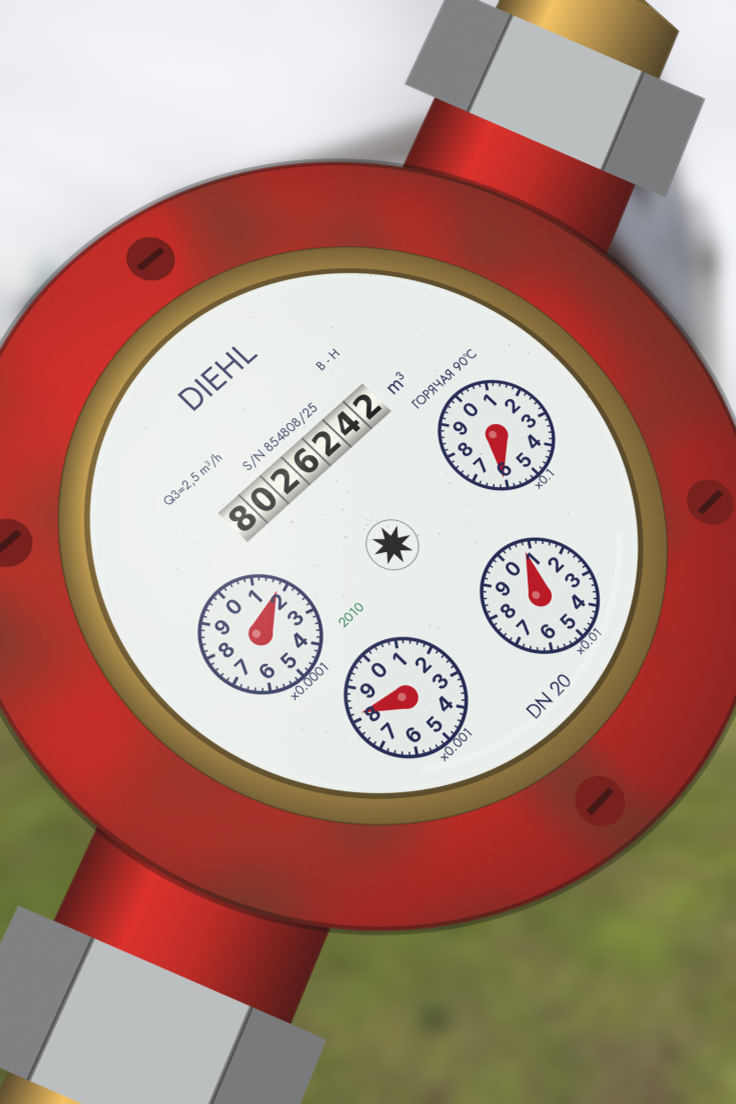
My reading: 8026242.6081
